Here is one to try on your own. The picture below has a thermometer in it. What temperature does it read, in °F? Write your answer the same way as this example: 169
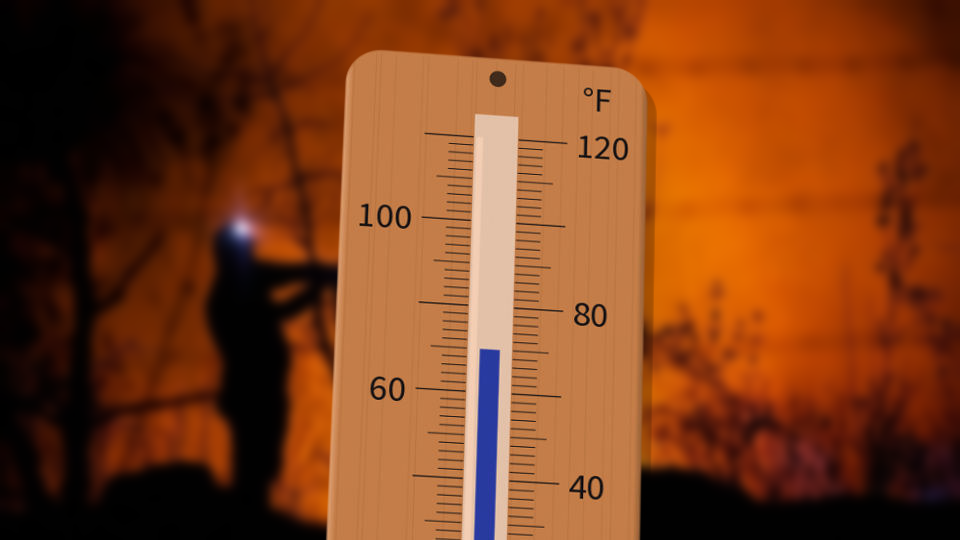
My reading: 70
